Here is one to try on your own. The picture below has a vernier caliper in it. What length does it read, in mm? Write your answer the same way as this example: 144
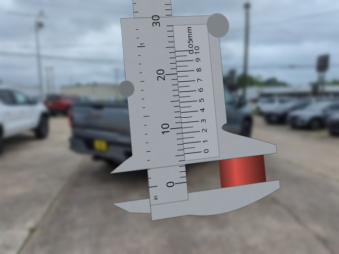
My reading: 5.2
